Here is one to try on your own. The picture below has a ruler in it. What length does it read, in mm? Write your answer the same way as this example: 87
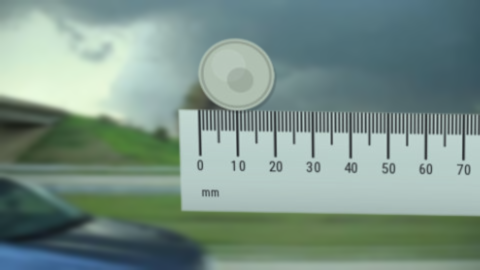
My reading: 20
